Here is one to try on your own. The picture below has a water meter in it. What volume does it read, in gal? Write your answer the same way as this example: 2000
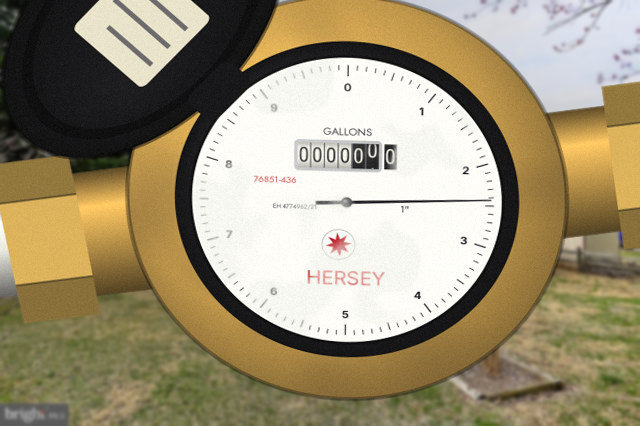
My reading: 2.4
